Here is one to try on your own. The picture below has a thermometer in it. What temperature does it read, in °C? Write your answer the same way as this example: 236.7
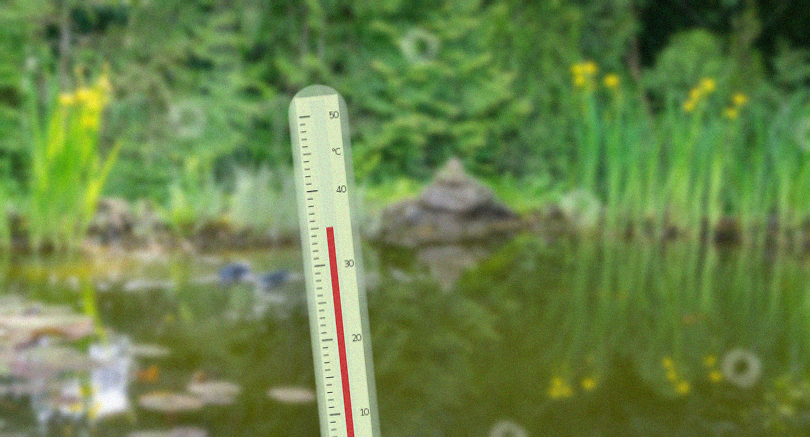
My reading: 35
